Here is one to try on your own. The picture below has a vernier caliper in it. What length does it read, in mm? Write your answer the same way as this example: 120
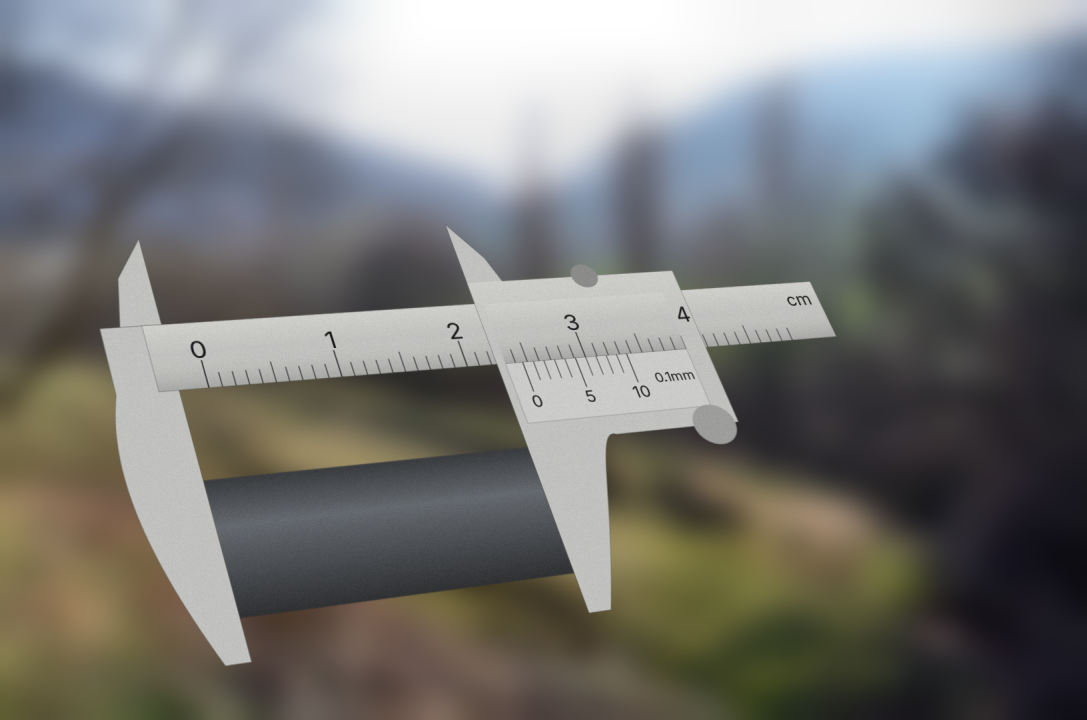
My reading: 24.6
